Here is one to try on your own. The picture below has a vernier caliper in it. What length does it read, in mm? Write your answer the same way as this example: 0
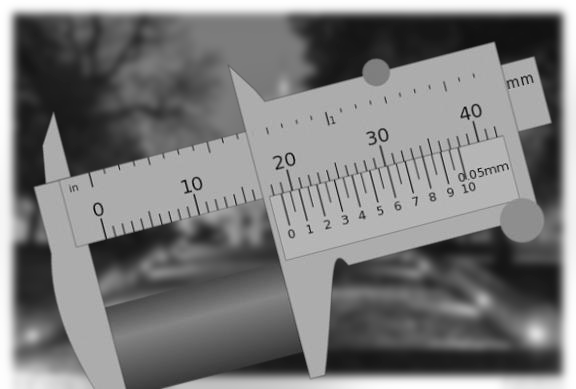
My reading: 18.8
